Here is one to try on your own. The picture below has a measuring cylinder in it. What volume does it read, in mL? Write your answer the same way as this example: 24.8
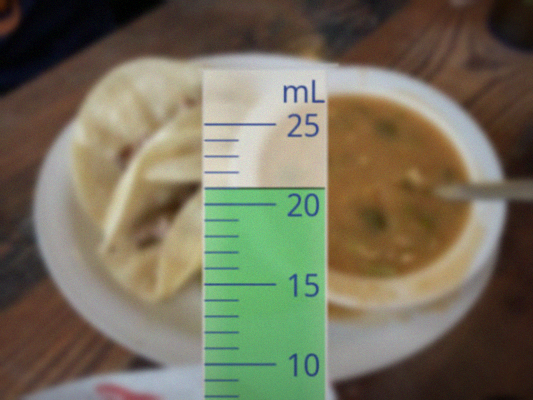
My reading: 21
